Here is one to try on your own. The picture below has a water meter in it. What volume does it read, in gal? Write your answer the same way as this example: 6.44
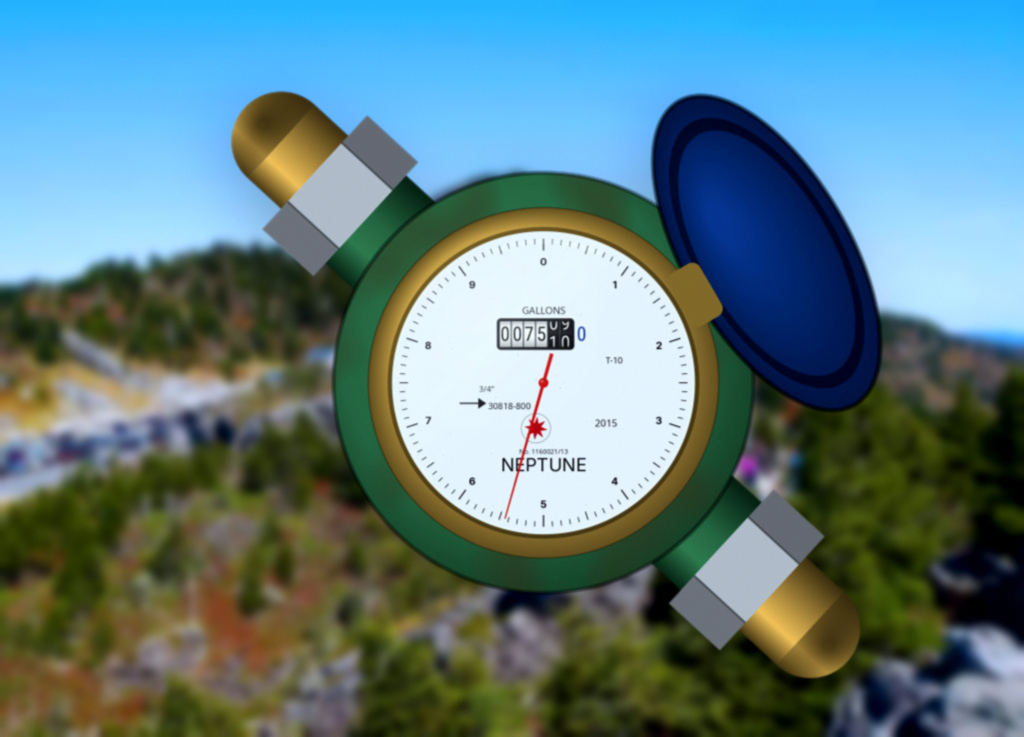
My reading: 75095.4
